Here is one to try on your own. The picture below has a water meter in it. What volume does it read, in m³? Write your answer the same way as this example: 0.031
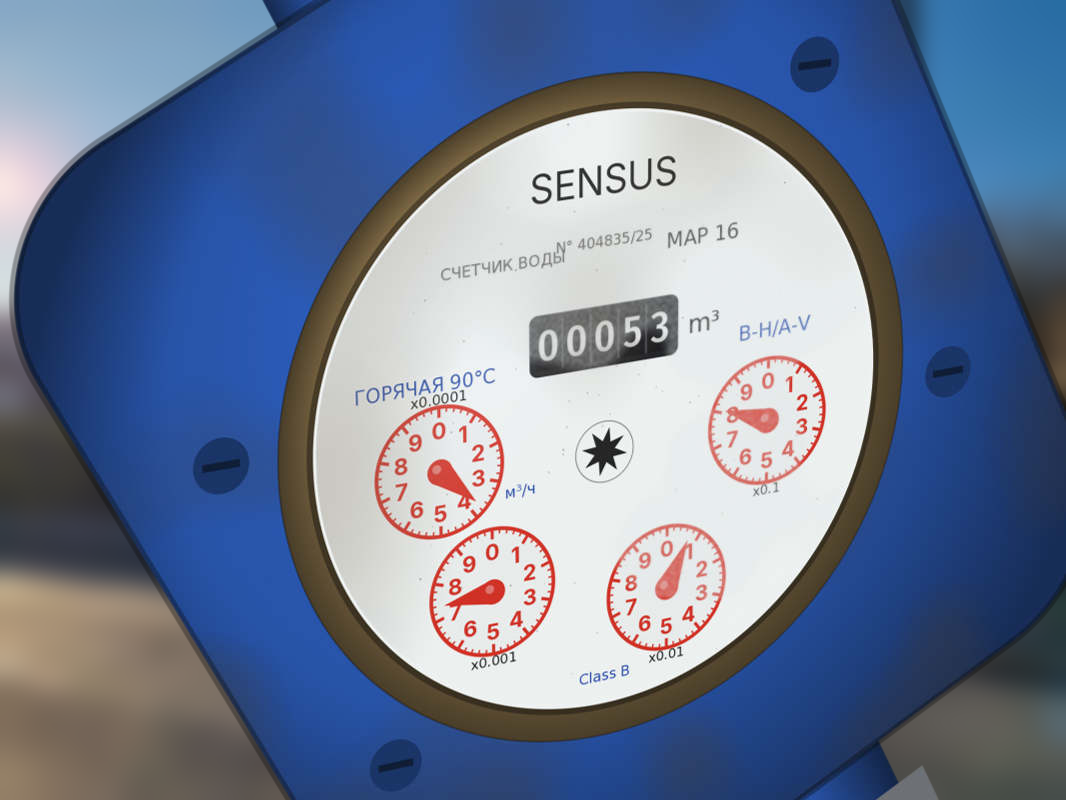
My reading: 53.8073
